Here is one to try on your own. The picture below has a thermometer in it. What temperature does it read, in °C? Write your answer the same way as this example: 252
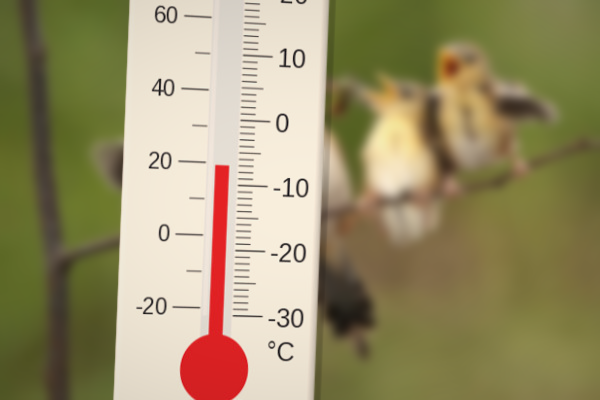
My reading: -7
